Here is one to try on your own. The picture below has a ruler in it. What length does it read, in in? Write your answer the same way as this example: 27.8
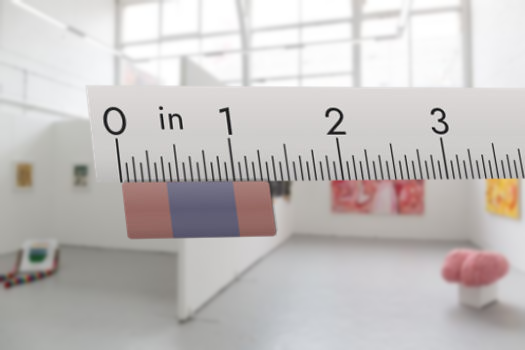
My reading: 1.3125
